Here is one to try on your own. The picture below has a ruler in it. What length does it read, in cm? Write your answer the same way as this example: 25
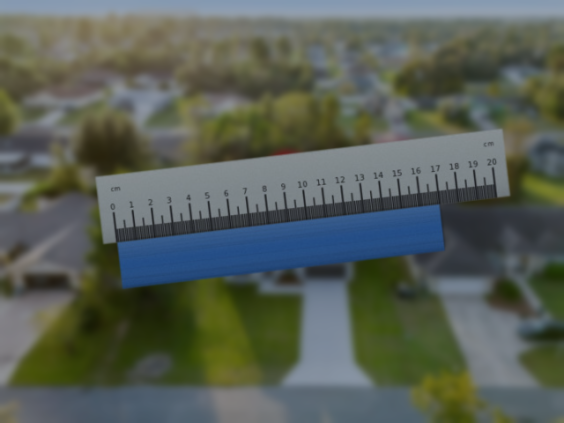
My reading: 17
